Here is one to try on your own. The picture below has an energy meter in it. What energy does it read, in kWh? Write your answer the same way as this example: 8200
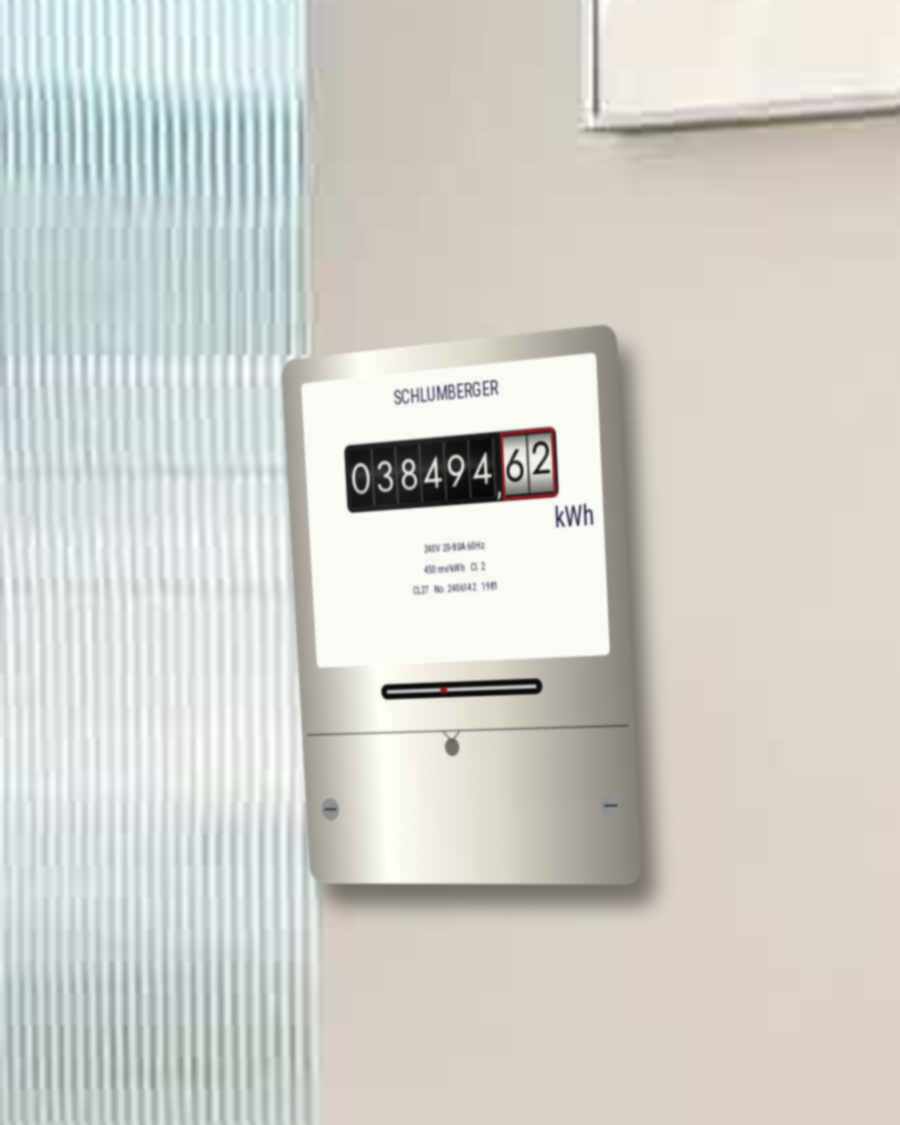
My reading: 38494.62
